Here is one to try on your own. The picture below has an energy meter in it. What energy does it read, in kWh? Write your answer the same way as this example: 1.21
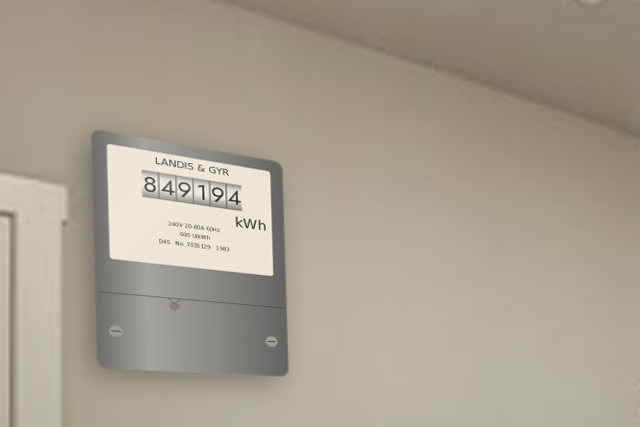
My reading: 849194
